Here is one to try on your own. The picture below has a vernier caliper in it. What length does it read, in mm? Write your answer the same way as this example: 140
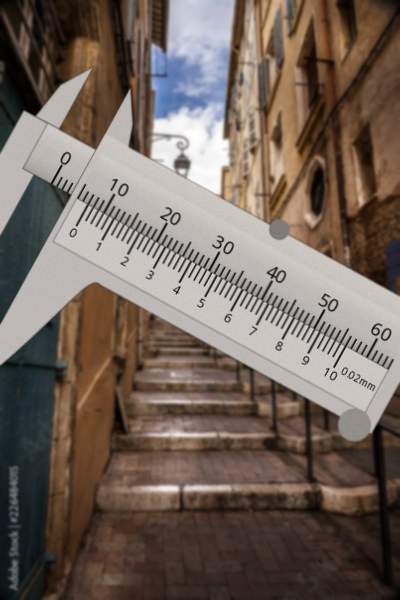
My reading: 7.0
